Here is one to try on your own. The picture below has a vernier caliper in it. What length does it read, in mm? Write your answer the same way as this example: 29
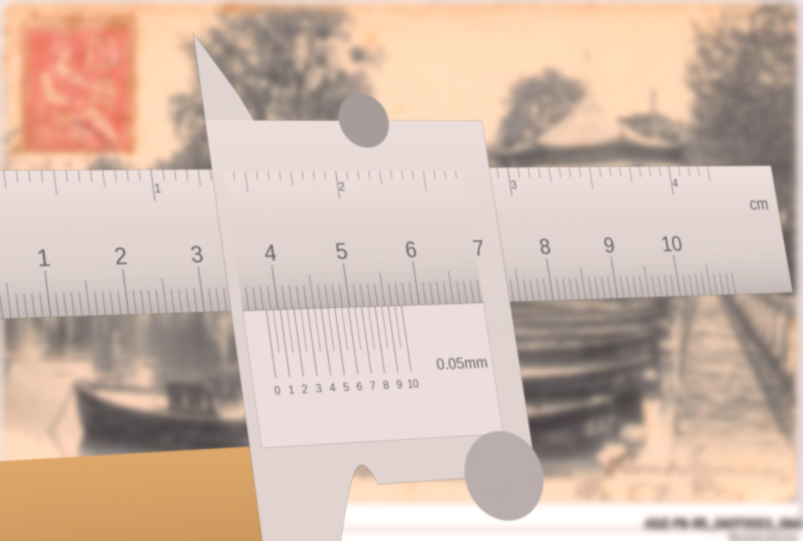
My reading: 38.4
